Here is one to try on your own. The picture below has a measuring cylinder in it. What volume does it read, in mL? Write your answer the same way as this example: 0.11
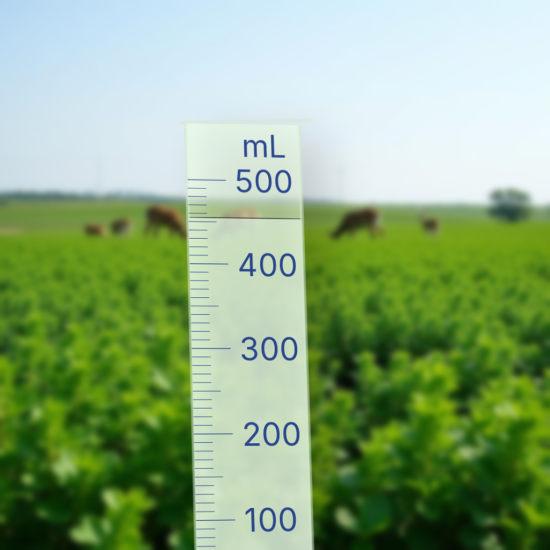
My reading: 455
